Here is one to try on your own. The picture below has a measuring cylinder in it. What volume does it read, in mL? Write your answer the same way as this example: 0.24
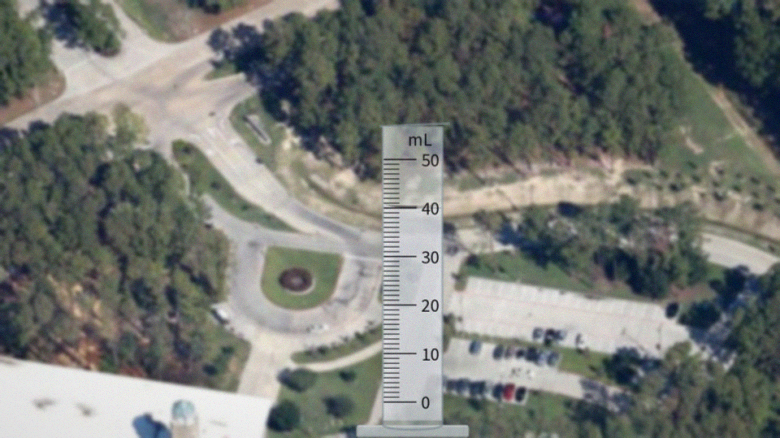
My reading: 40
